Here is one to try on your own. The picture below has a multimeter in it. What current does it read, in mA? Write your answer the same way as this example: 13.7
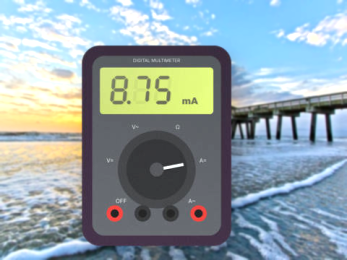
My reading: 8.75
